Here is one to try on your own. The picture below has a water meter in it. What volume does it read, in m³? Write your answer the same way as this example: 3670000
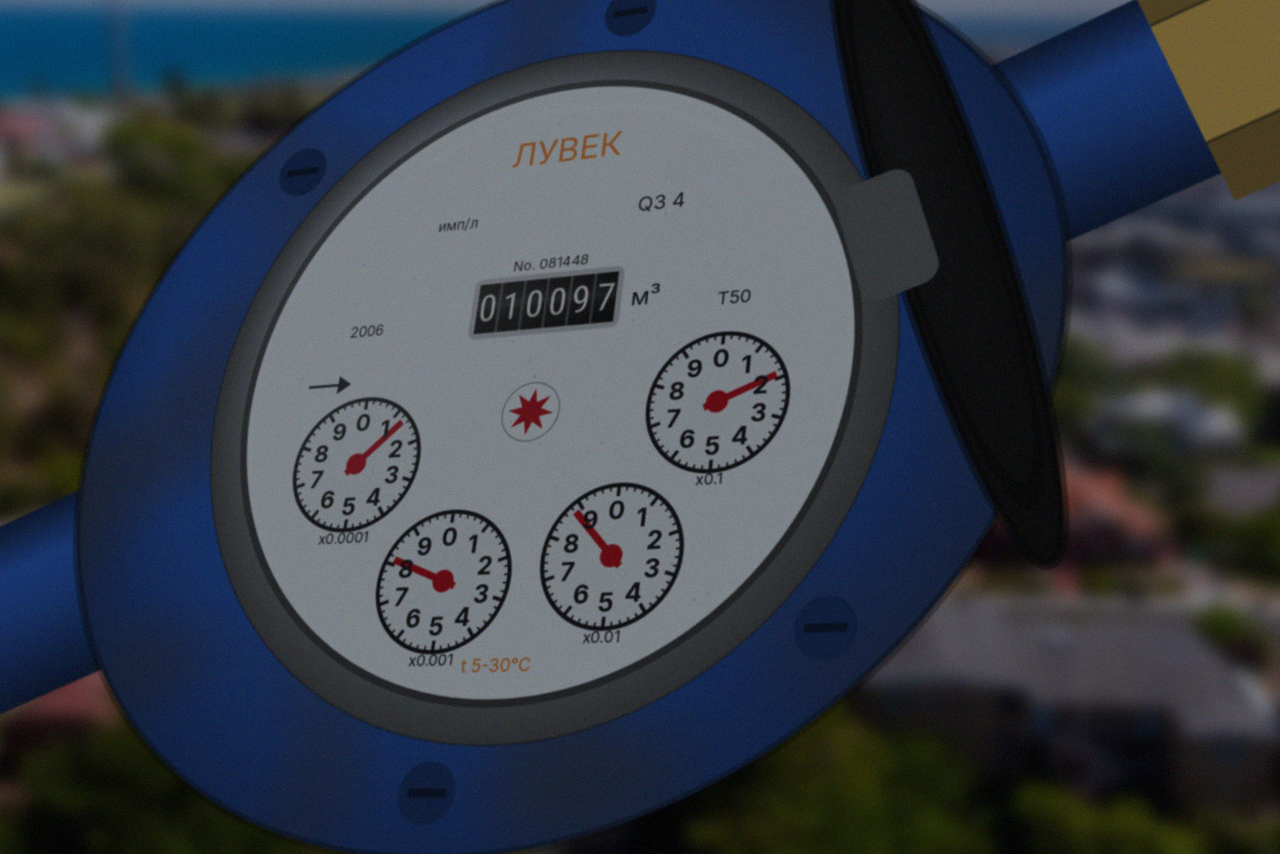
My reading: 10097.1881
